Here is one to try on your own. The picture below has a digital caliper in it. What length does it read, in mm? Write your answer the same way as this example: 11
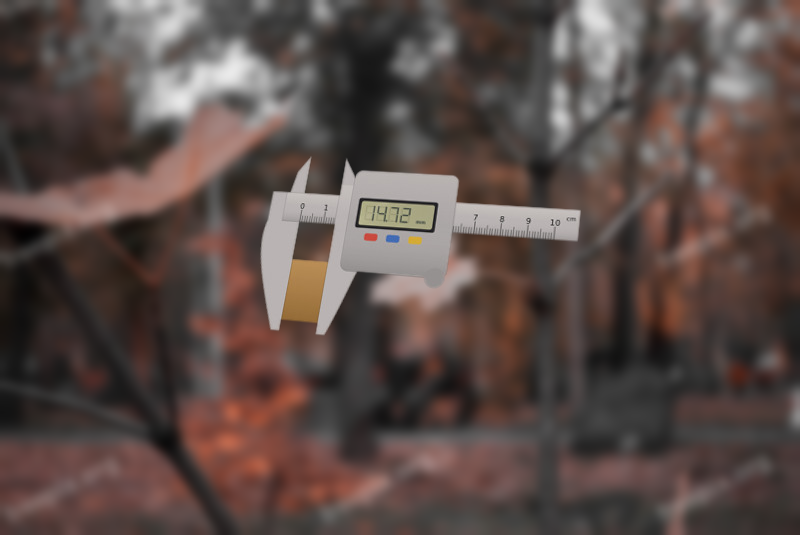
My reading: 14.72
